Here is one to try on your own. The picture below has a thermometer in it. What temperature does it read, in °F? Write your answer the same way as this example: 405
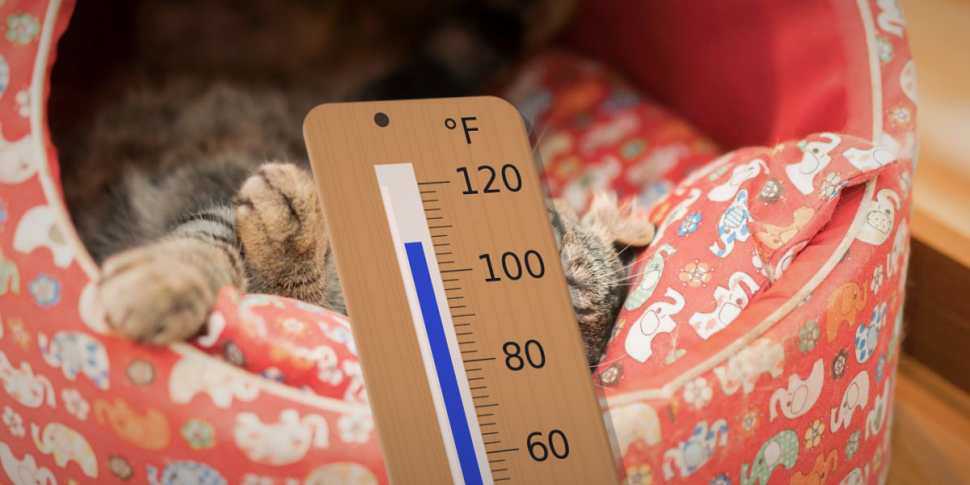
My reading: 107
